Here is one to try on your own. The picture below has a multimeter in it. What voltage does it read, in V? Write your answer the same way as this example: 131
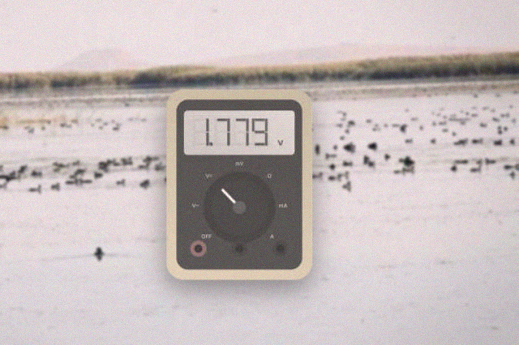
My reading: 1.779
